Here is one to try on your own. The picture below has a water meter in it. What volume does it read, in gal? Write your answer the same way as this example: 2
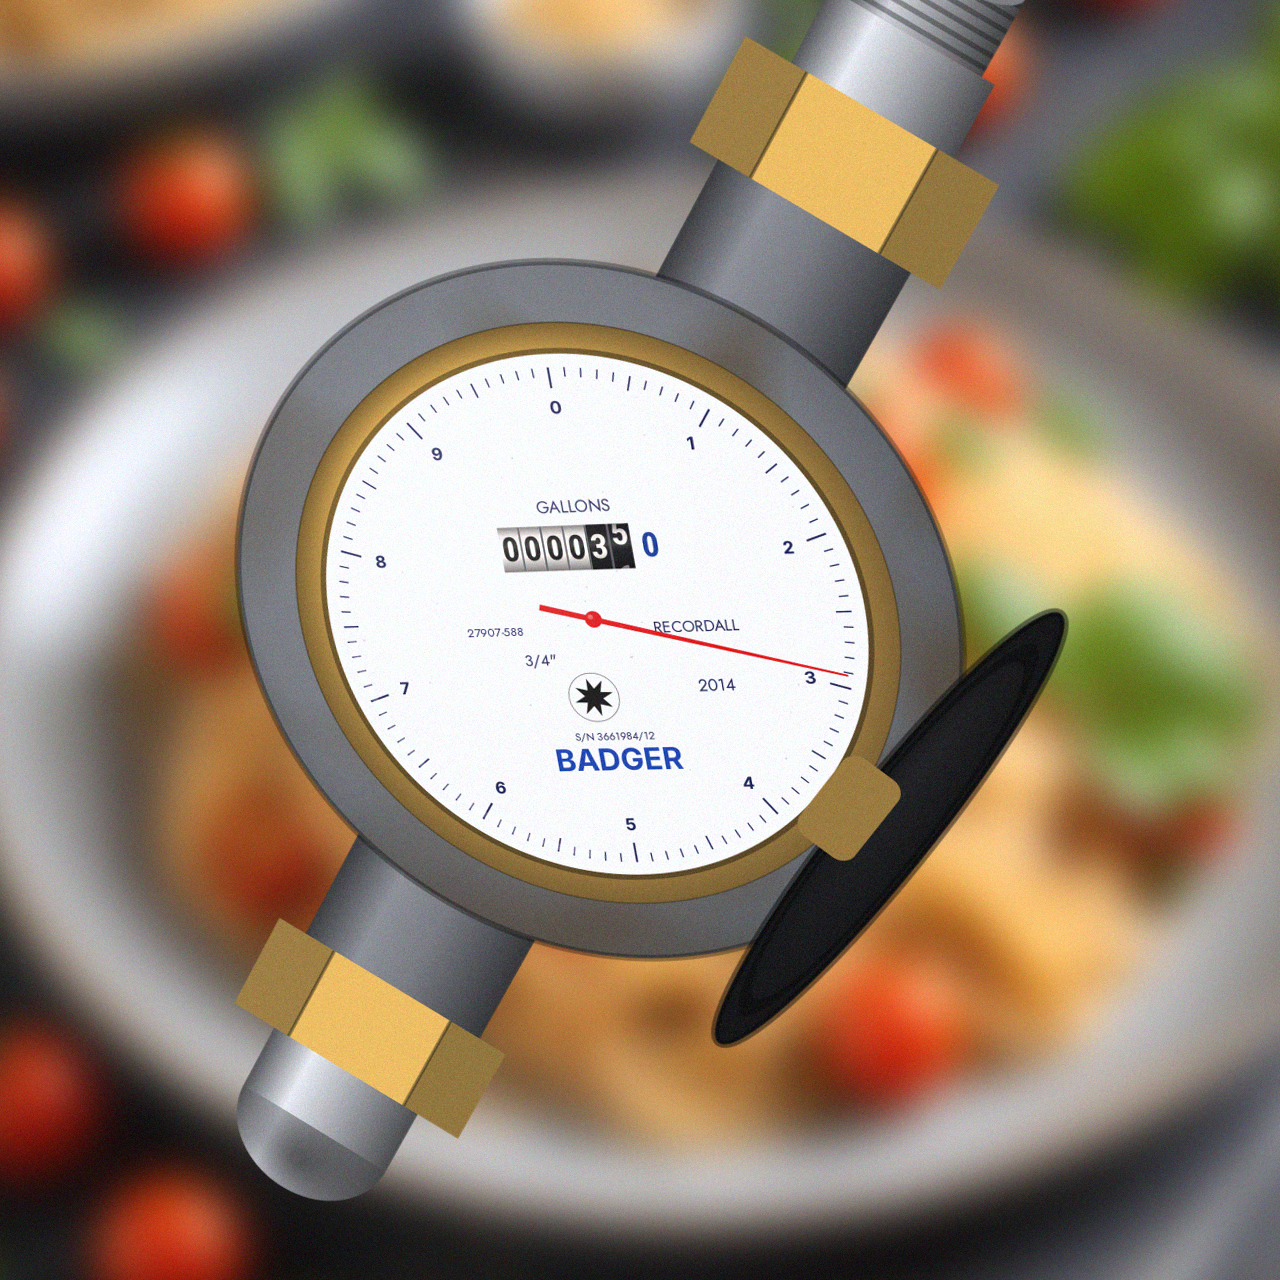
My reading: 352.9
